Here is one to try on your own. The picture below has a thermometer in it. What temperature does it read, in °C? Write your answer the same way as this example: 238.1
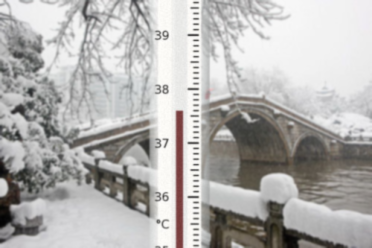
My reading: 37.6
